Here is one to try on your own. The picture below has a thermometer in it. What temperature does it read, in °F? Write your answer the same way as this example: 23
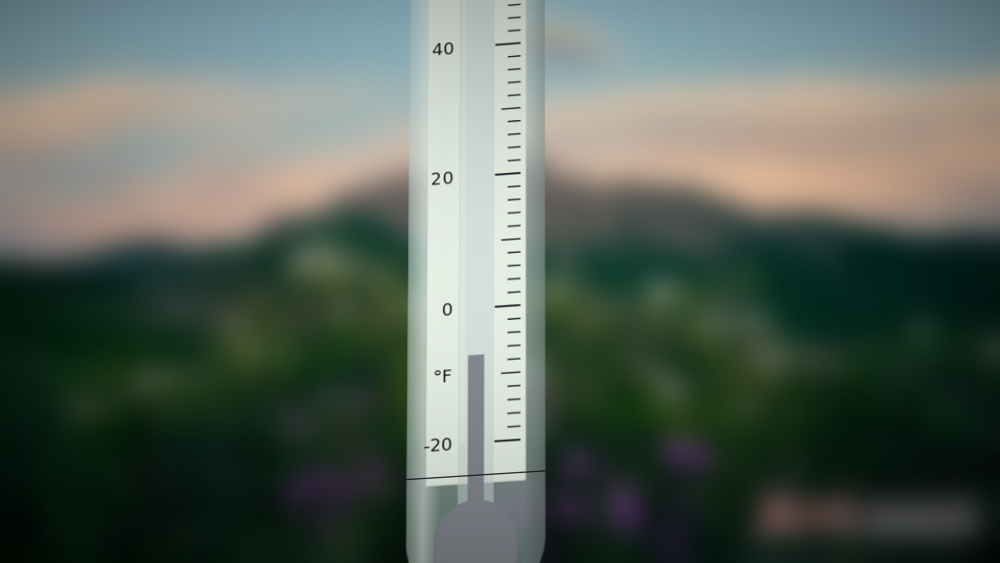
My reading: -7
